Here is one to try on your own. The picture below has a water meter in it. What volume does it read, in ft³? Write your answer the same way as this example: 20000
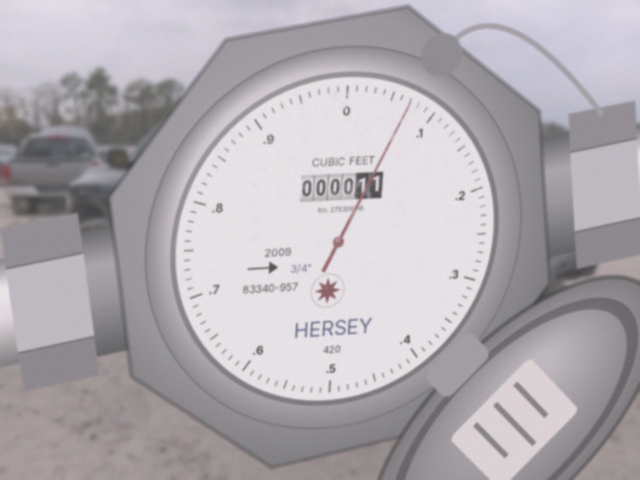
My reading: 11.07
